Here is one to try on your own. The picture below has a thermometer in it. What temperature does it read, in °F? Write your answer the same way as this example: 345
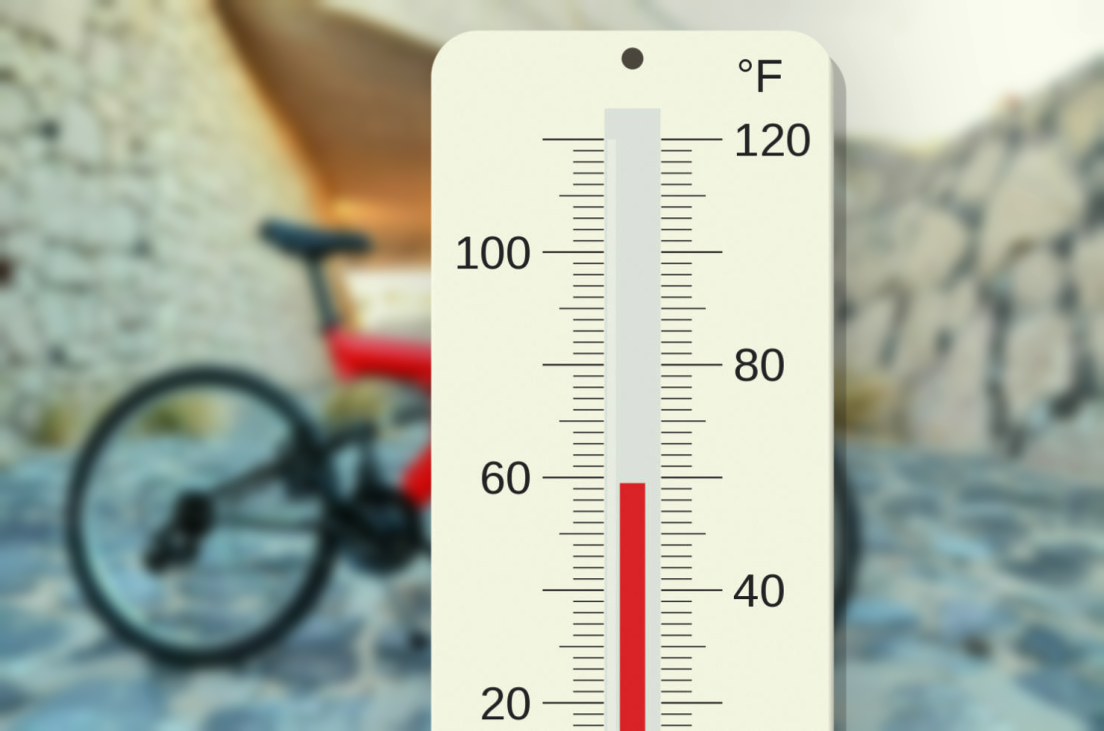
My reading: 59
